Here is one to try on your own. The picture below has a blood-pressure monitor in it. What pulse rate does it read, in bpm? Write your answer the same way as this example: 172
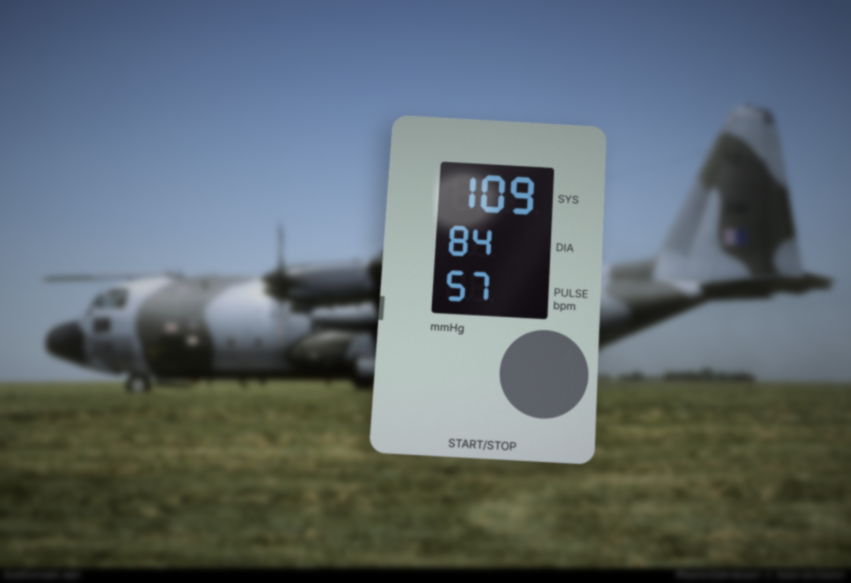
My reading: 57
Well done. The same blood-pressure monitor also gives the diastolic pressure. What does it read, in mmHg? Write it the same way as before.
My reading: 84
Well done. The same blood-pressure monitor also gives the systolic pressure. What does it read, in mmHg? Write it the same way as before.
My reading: 109
